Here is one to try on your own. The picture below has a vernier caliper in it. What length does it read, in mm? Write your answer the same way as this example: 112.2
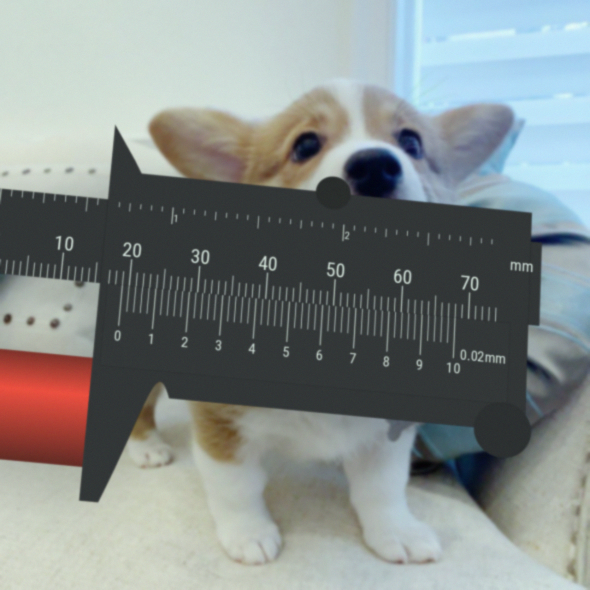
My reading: 19.0
